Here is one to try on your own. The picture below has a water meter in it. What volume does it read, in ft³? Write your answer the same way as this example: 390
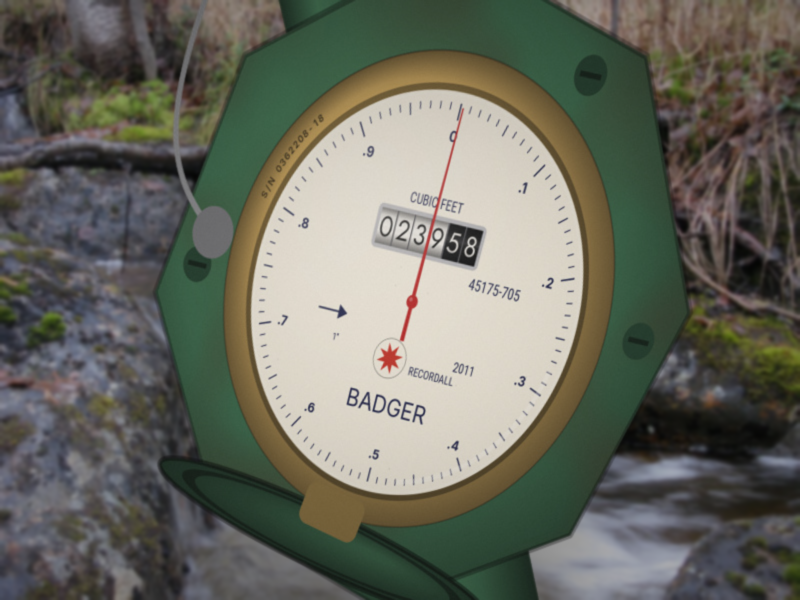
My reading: 23958.00
